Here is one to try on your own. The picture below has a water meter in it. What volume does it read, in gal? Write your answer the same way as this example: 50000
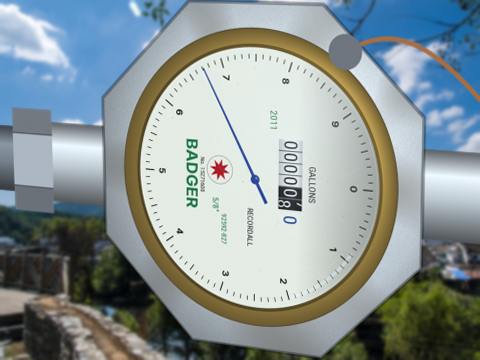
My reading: 76.7
